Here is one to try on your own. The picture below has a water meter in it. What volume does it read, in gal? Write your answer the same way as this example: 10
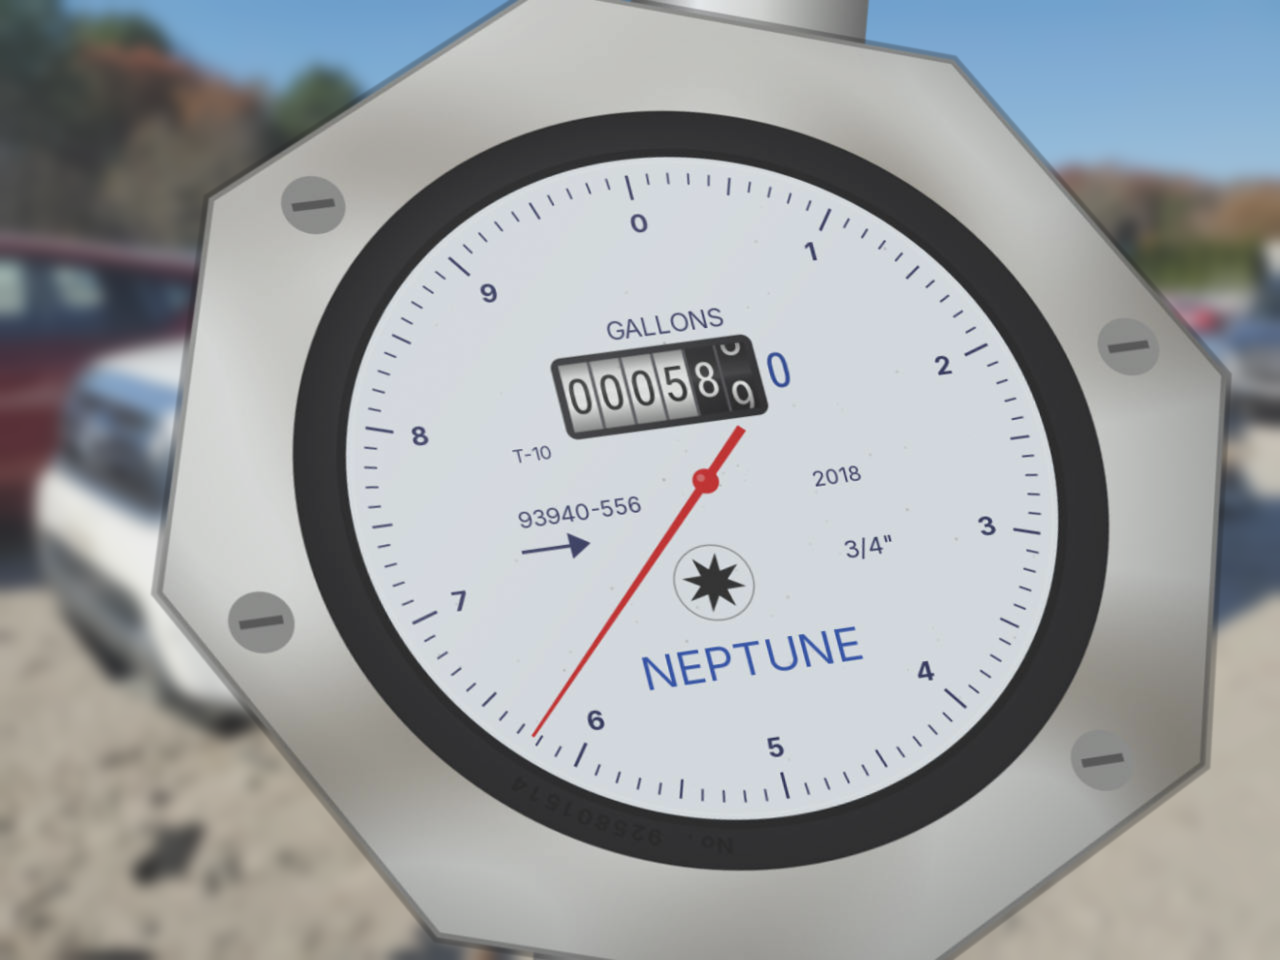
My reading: 5886.2
